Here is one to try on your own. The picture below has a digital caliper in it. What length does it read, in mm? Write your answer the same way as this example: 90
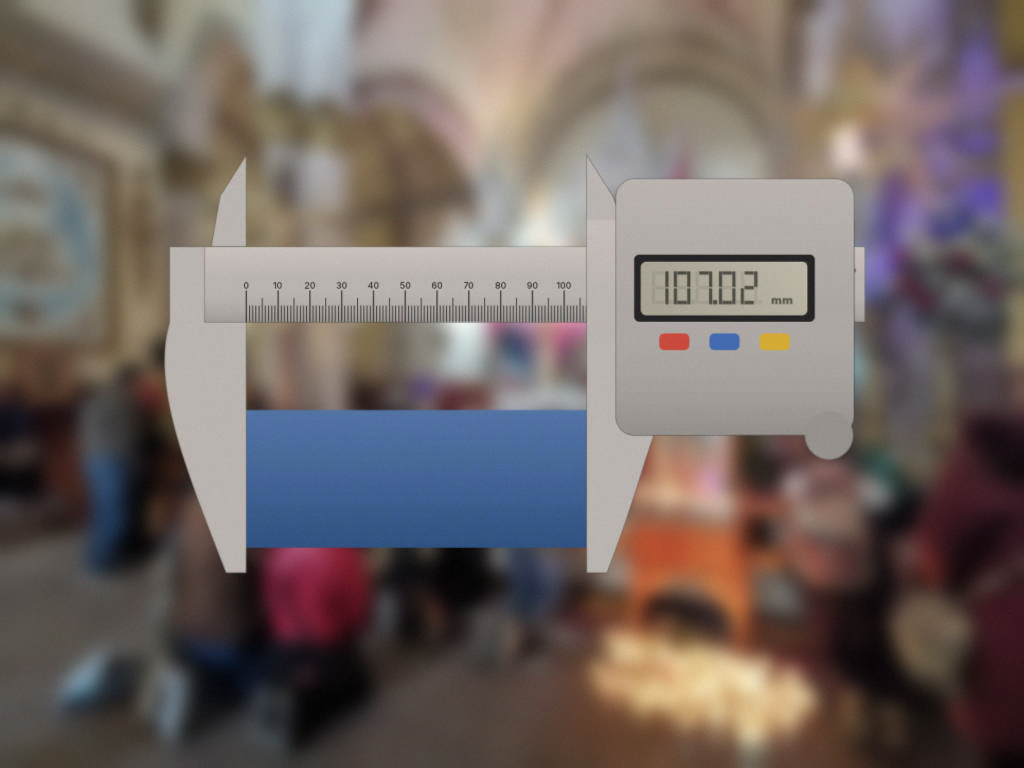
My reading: 107.02
